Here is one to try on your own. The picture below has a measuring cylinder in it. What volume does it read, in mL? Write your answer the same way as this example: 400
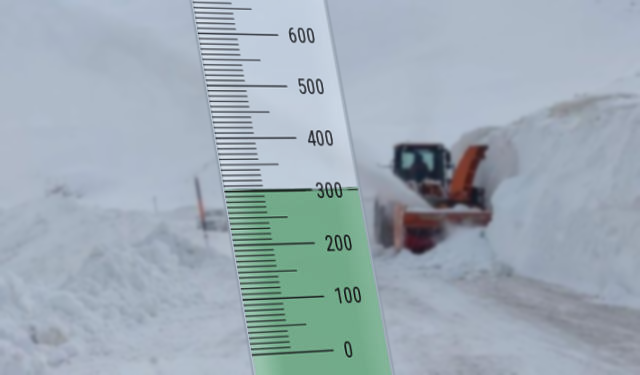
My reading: 300
